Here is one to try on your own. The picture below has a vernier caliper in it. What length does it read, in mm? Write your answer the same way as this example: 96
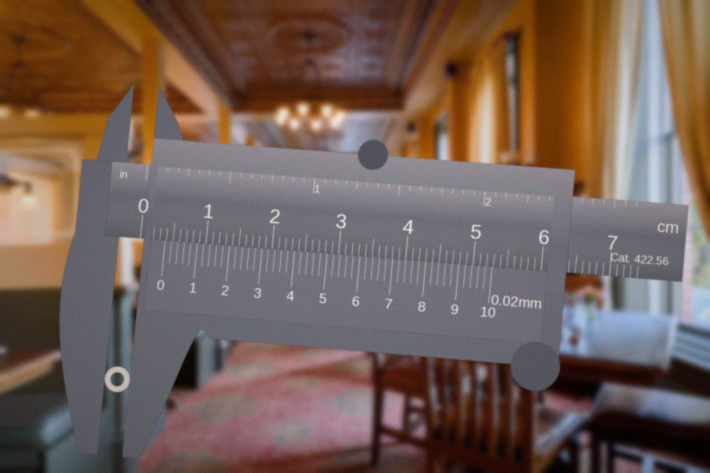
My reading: 3.8
